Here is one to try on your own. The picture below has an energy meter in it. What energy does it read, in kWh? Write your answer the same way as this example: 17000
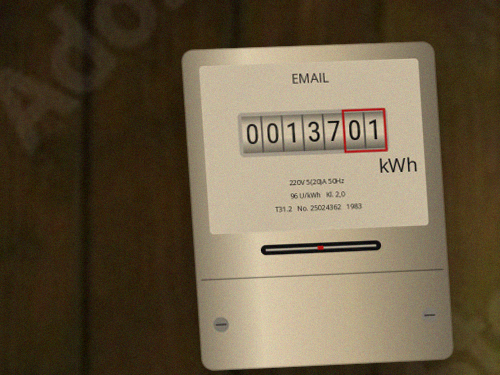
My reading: 137.01
